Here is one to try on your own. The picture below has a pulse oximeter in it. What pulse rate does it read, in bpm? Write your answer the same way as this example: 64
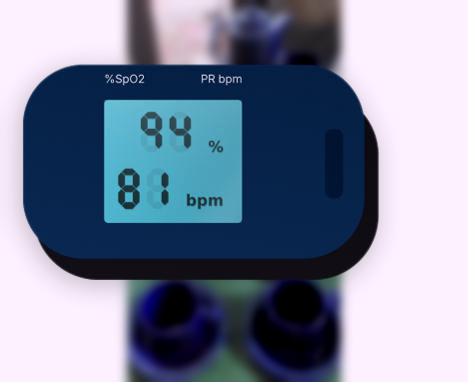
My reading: 81
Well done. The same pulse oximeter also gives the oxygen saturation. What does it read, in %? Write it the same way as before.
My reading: 94
